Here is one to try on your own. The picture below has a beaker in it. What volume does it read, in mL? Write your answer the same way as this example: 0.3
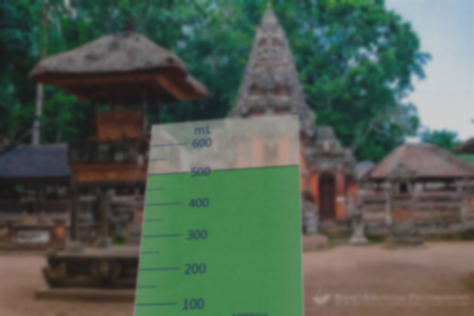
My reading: 500
